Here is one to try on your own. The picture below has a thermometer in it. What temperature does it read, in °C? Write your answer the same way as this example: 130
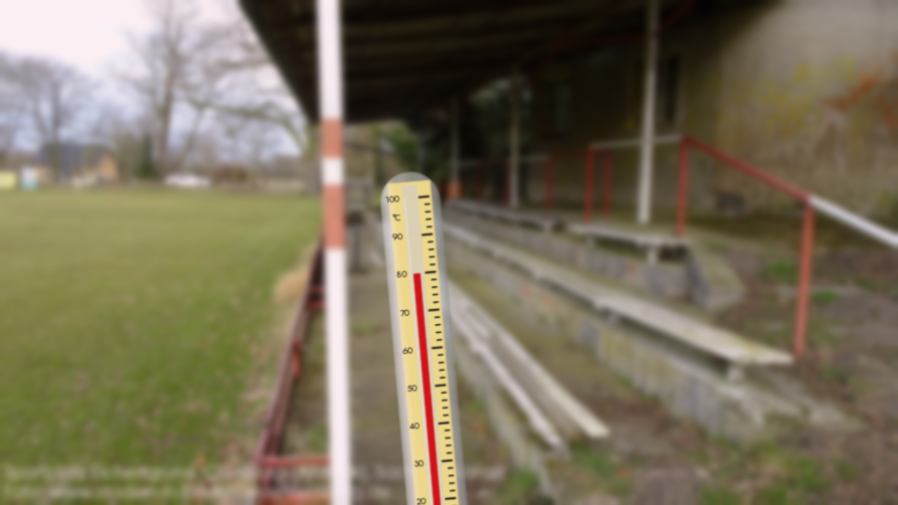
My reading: 80
